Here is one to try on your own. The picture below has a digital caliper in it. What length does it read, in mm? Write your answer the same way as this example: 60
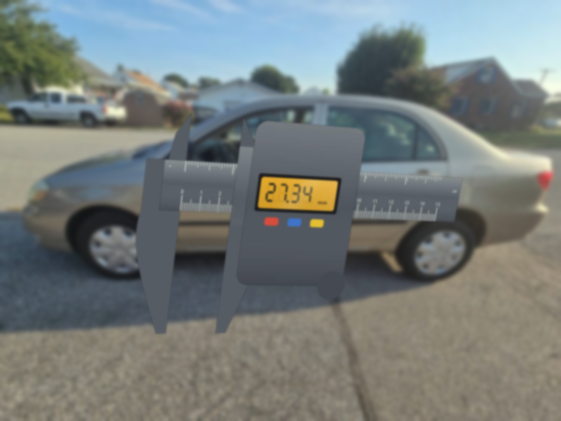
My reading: 27.34
